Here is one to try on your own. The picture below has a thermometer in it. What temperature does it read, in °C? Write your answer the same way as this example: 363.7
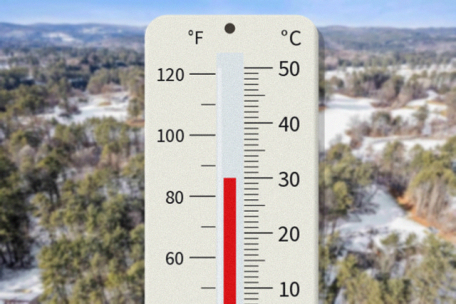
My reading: 30
